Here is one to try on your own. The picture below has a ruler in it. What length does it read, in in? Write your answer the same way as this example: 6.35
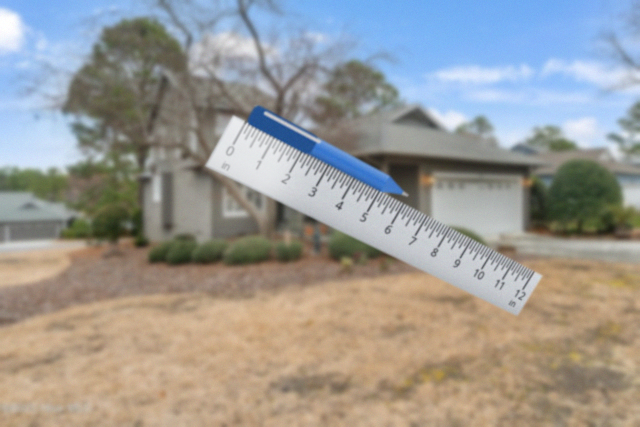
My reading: 6
